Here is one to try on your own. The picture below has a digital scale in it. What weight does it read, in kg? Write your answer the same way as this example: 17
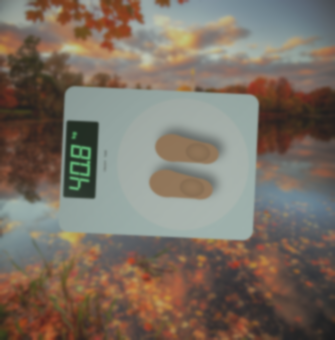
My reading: 40.8
